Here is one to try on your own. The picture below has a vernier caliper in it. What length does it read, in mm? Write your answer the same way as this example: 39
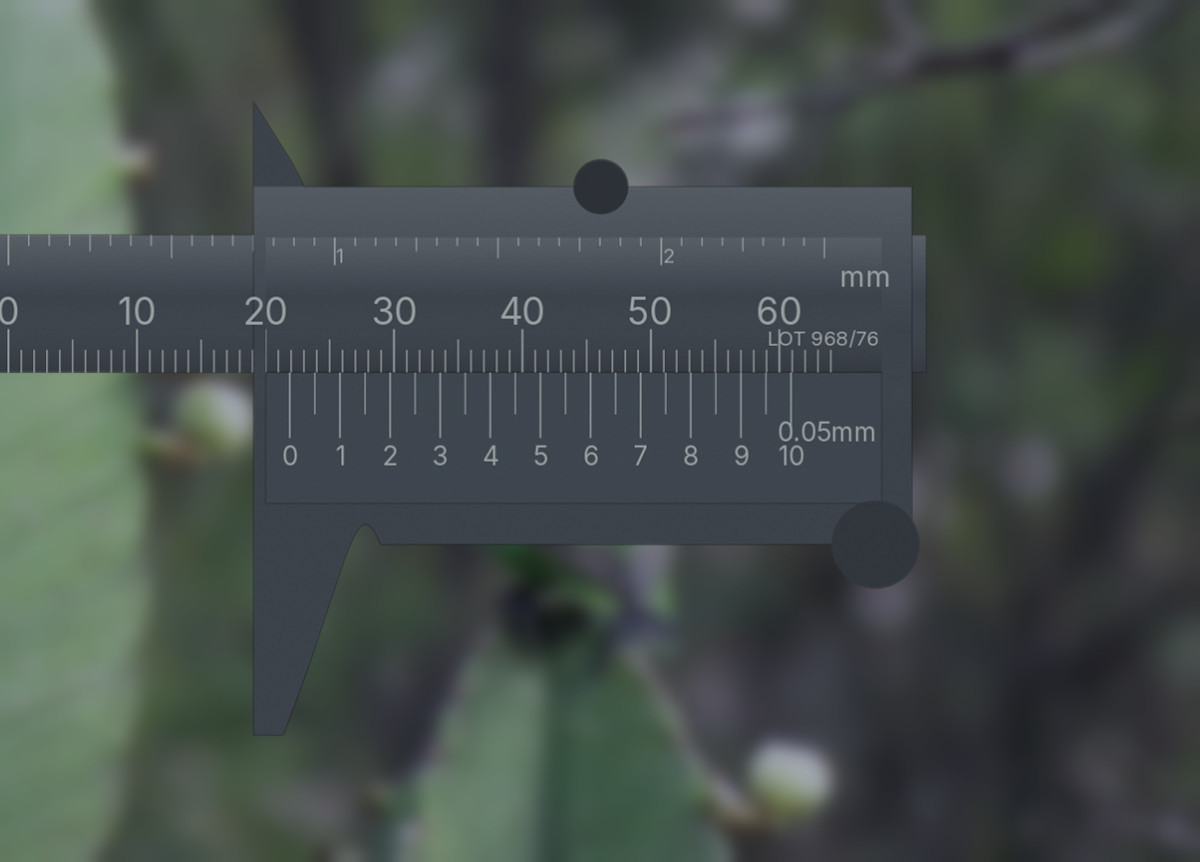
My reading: 21.9
